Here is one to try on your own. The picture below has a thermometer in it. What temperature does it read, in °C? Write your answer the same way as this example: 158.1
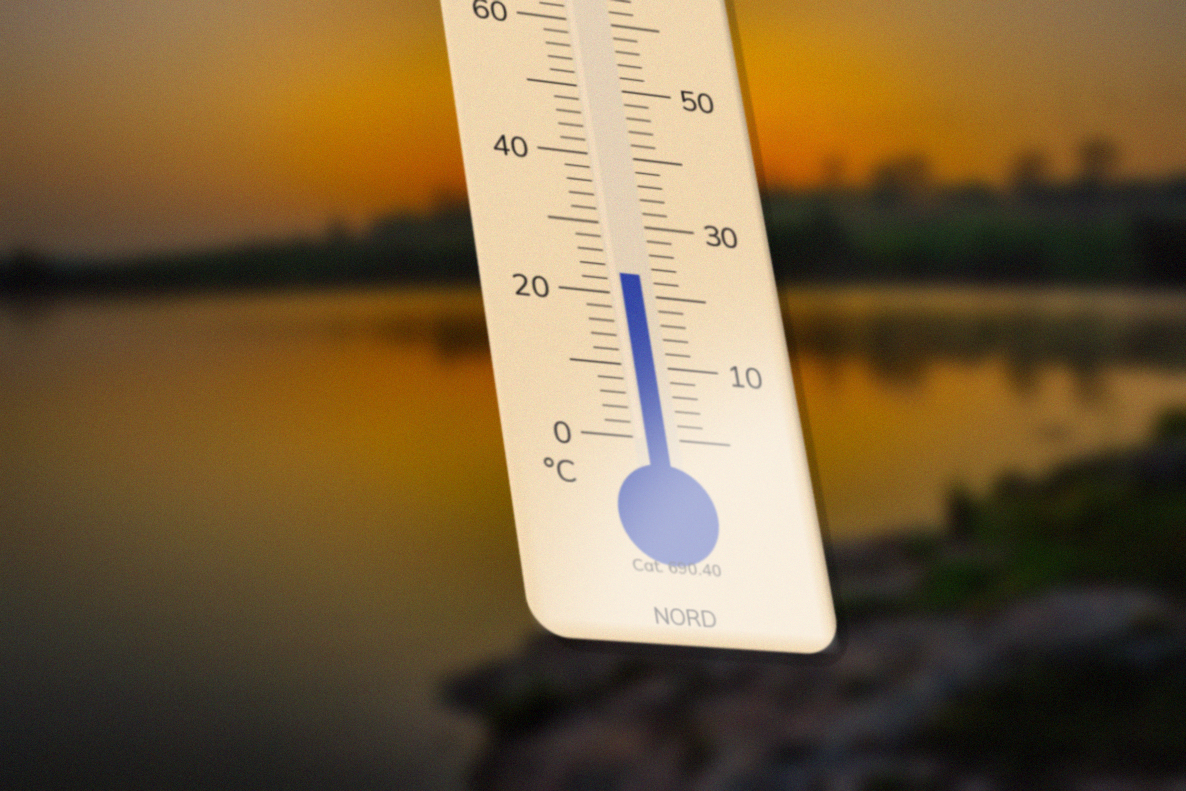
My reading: 23
